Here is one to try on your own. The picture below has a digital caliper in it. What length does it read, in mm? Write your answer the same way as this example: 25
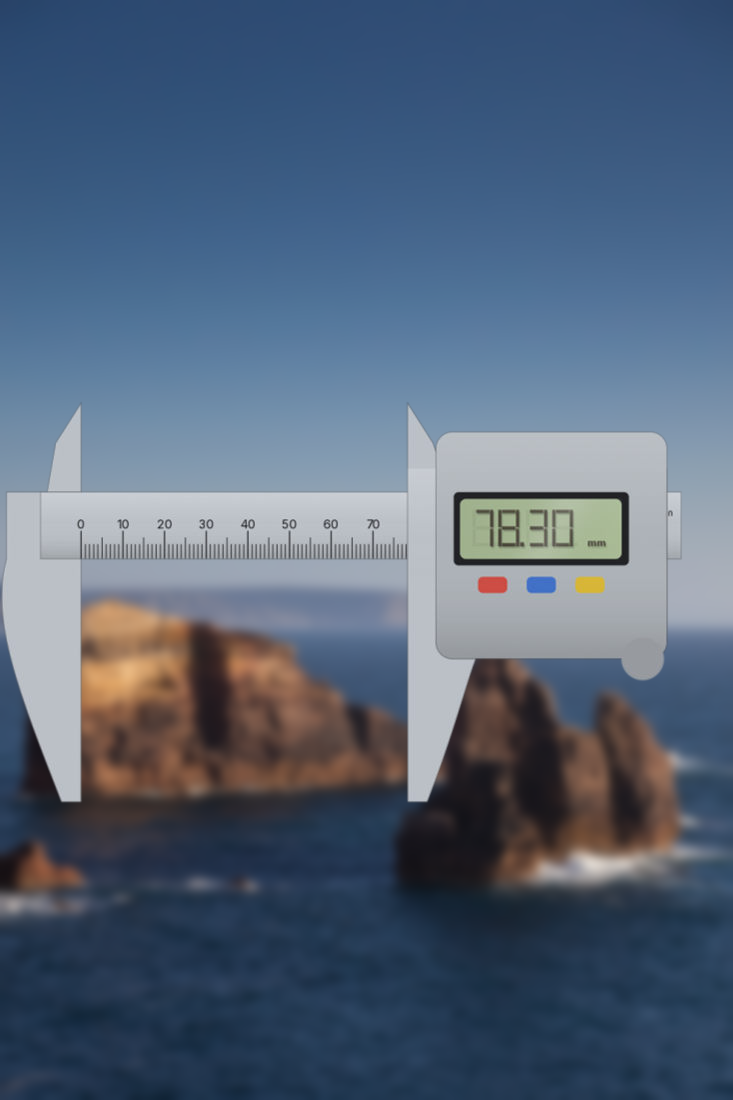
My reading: 78.30
